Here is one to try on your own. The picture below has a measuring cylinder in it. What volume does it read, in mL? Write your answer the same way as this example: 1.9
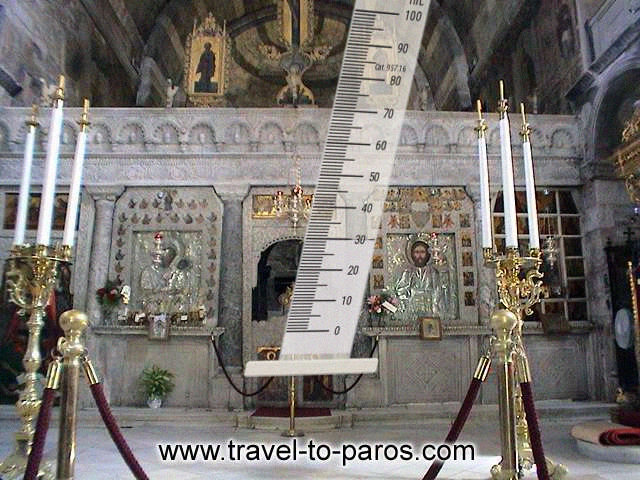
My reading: 30
